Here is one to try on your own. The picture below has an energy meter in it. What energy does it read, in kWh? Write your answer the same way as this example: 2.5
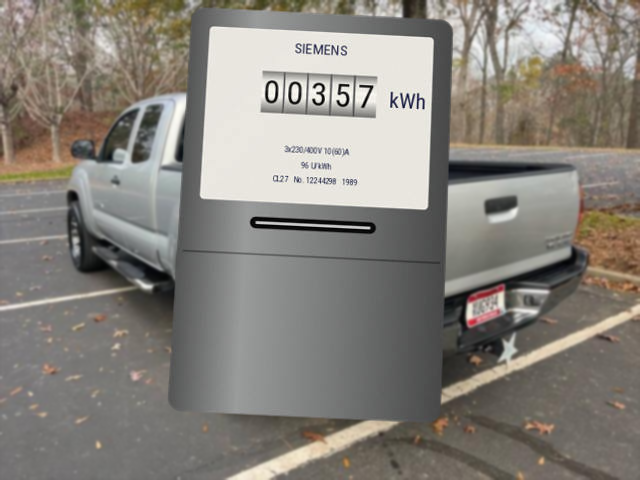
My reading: 357
